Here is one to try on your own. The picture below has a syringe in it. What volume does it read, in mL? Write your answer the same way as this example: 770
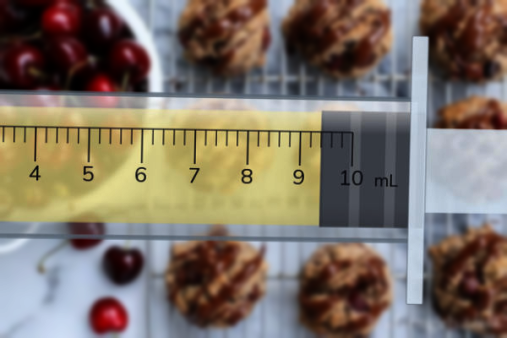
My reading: 9.4
